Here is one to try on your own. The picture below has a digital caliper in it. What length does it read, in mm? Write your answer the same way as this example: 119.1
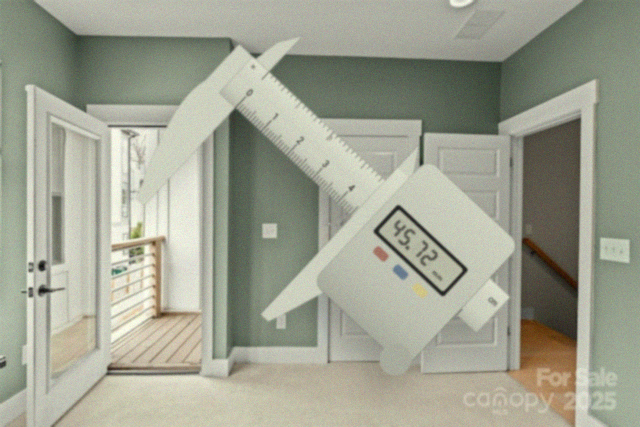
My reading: 45.72
